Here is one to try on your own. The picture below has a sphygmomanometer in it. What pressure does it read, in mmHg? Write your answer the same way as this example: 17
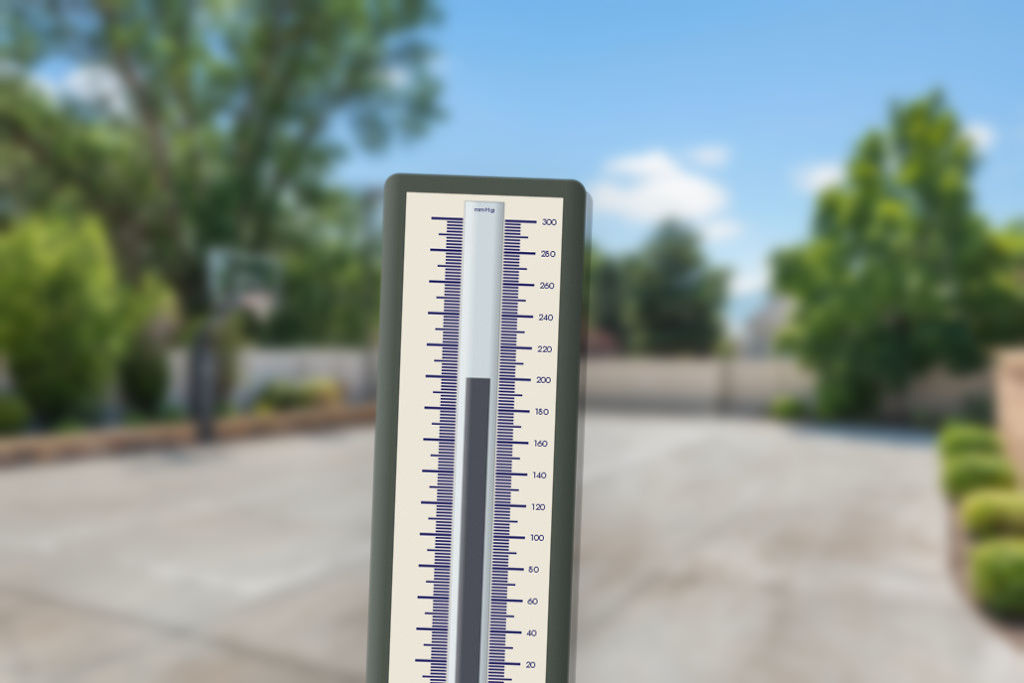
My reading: 200
